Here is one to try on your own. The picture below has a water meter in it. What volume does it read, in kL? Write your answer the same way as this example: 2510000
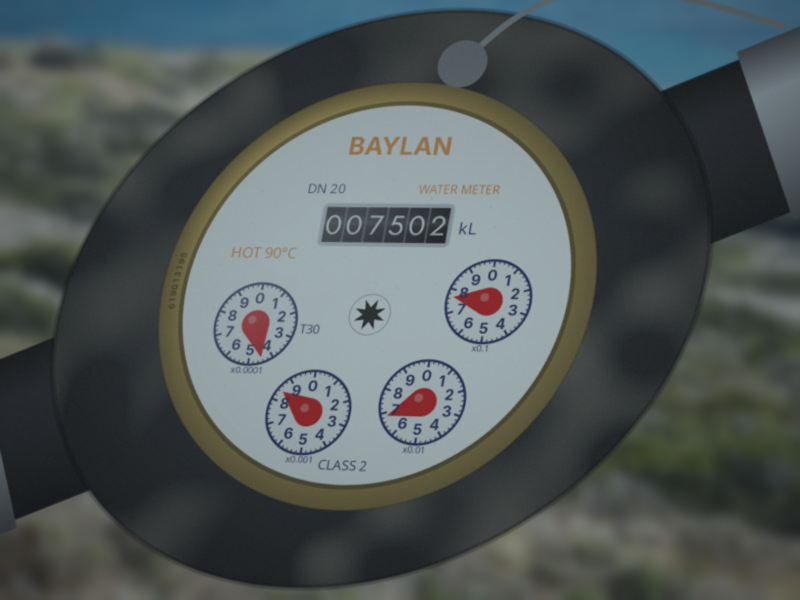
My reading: 7502.7684
